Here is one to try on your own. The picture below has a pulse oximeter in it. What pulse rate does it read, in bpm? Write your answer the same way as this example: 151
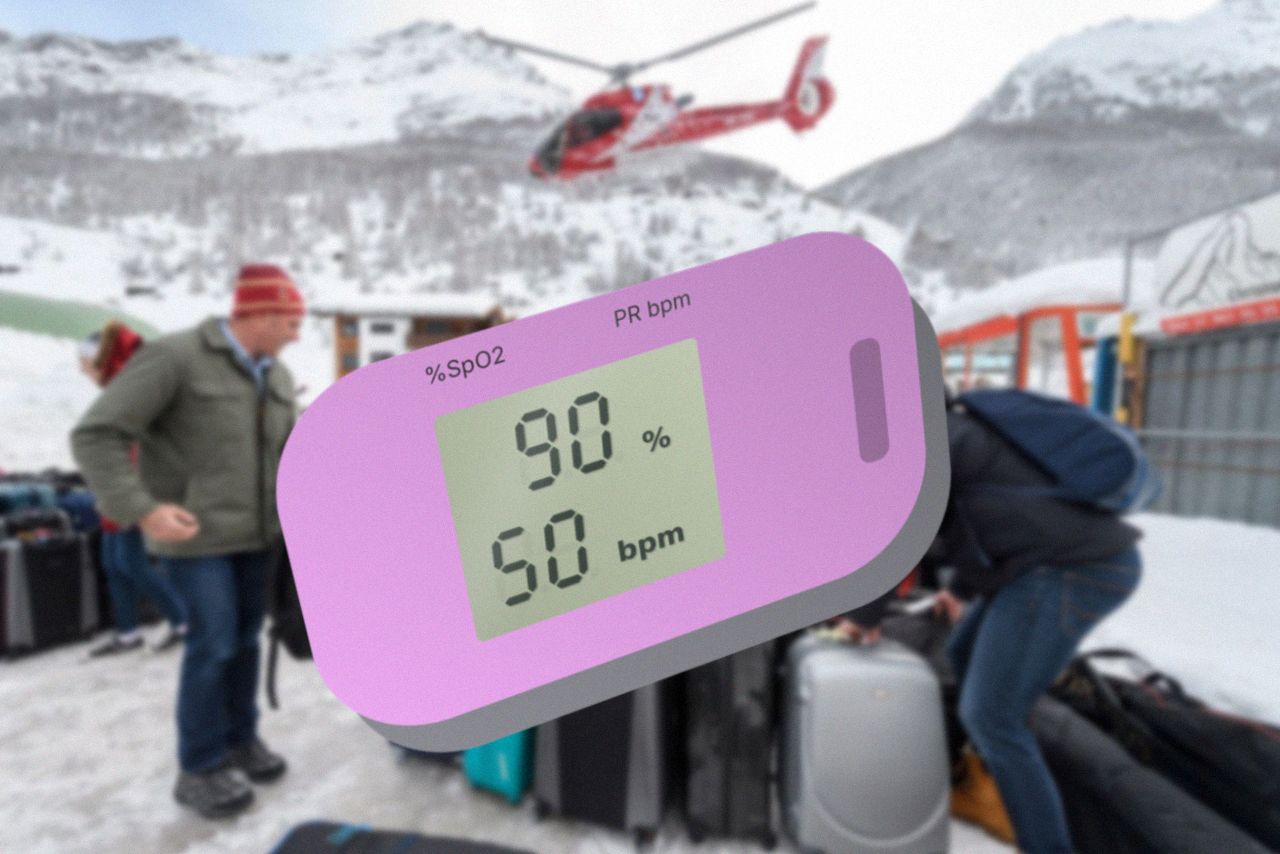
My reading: 50
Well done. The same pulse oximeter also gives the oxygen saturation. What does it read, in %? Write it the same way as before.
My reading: 90
